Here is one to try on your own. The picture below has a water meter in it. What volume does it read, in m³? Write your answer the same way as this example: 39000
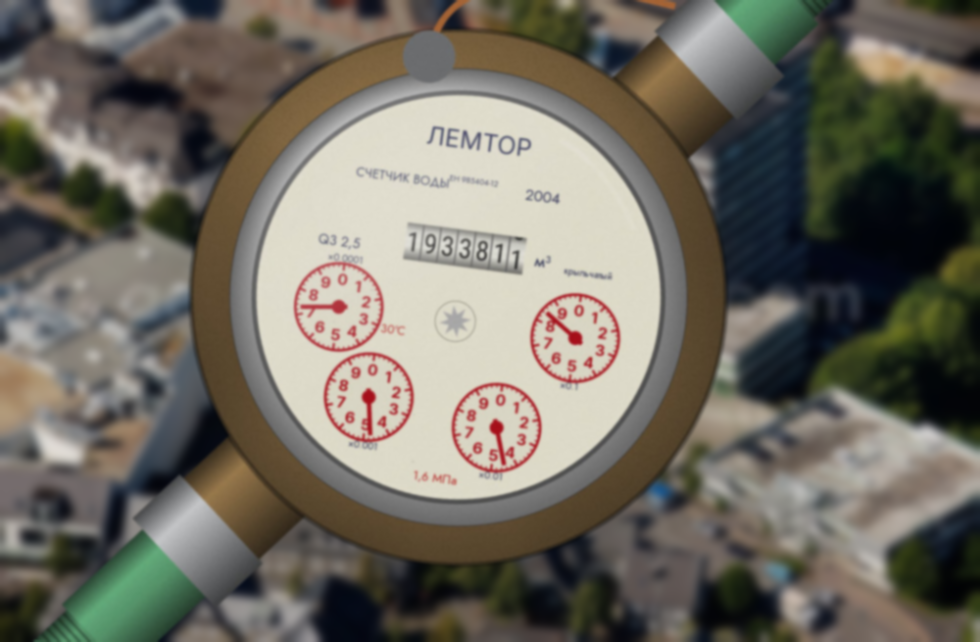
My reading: 1933810.8447
